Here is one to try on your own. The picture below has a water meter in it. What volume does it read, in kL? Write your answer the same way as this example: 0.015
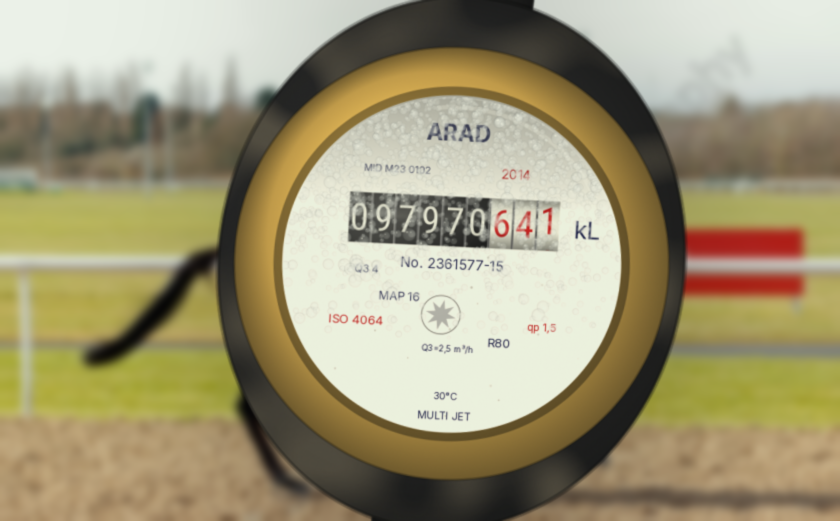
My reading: 97970.641
